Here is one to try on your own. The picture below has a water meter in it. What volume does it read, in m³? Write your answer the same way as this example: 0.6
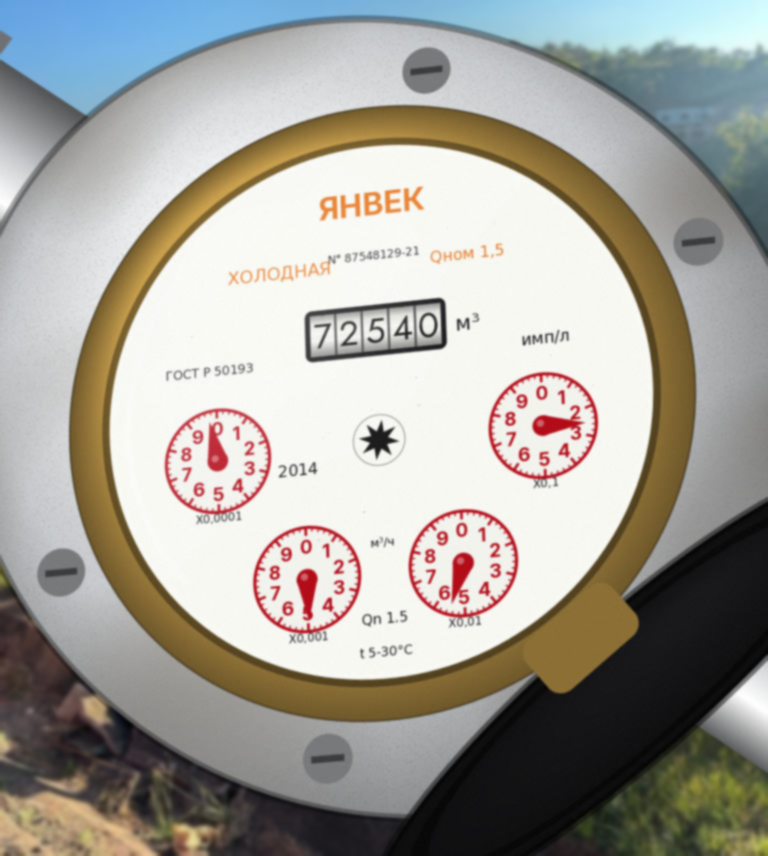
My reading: 72540.2549
